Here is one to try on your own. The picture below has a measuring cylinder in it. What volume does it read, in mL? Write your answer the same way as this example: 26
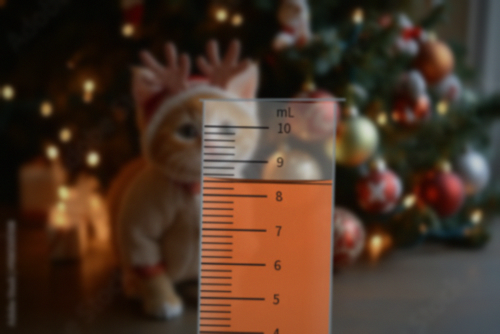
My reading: 8.4
